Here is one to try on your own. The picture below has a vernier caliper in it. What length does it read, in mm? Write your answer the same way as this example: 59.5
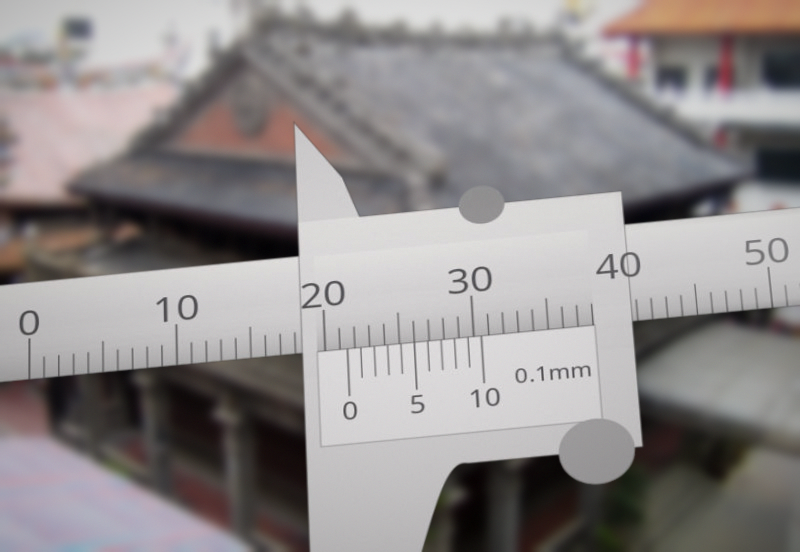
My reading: 21.5
